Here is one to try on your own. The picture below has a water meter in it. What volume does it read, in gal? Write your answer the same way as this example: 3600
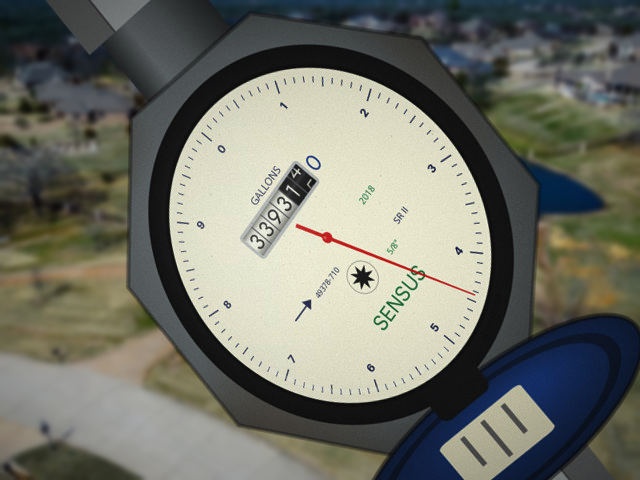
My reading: 3393144.4
